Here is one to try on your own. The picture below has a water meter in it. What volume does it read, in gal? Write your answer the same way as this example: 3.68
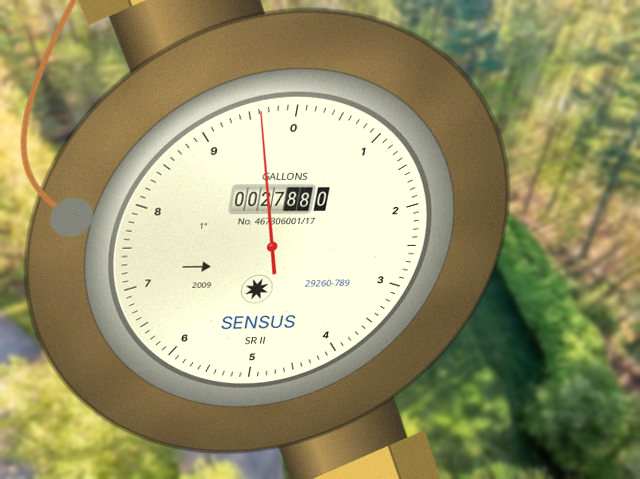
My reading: 27879.6
